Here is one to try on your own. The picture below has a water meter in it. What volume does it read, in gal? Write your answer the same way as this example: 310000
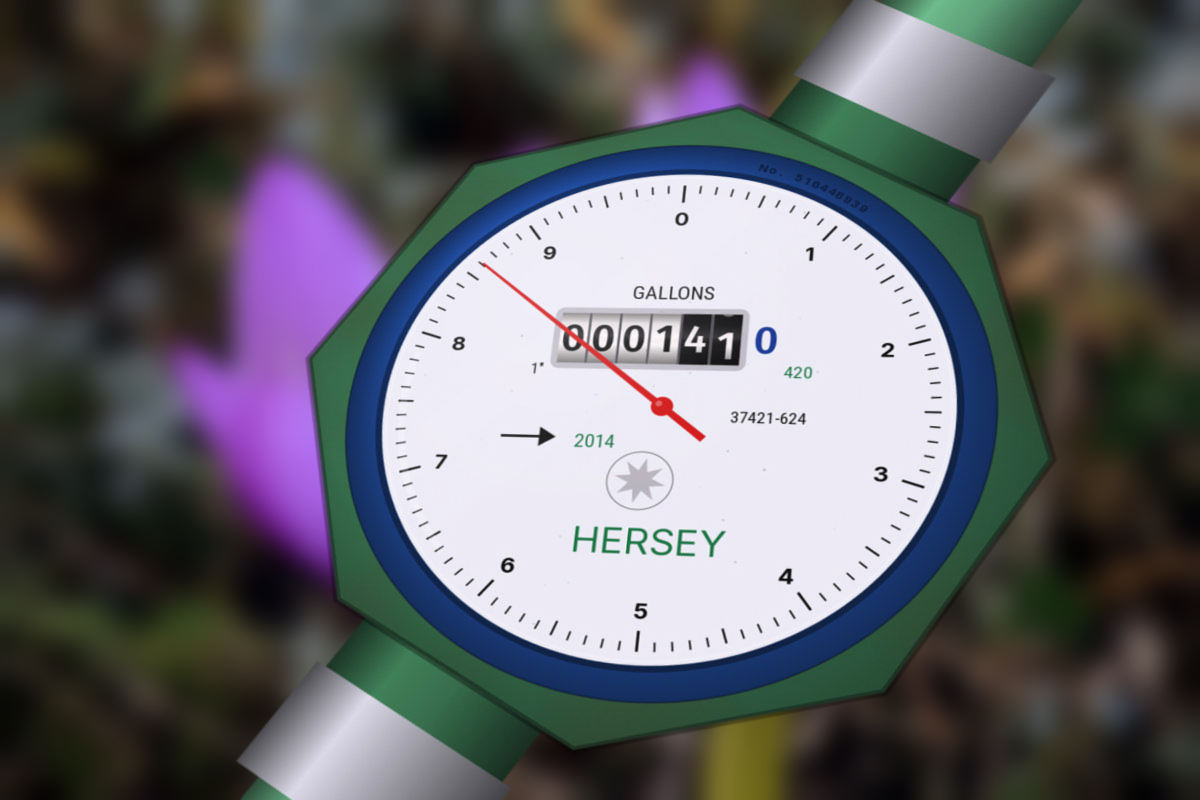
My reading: 1408.6
